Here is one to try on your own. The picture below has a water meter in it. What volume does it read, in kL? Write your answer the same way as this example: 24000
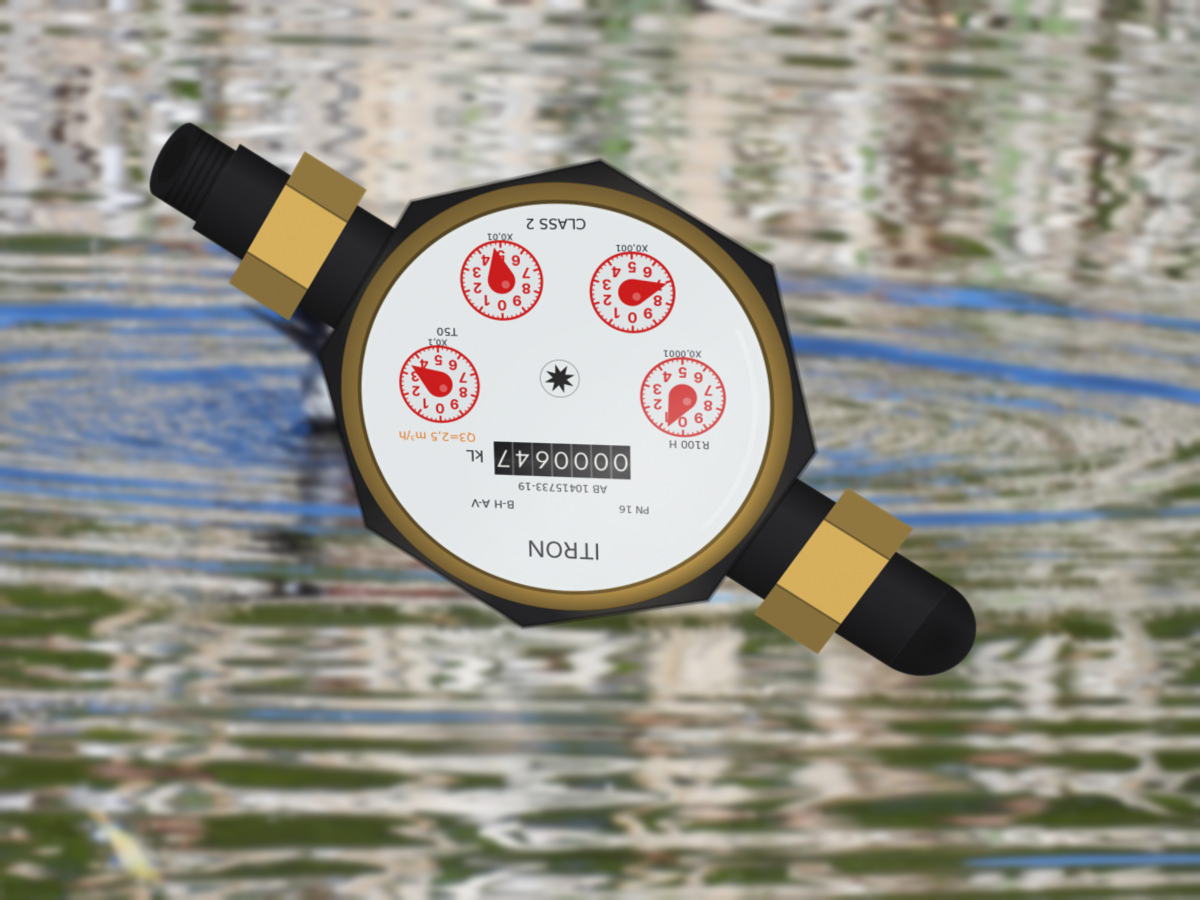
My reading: 647.3470
